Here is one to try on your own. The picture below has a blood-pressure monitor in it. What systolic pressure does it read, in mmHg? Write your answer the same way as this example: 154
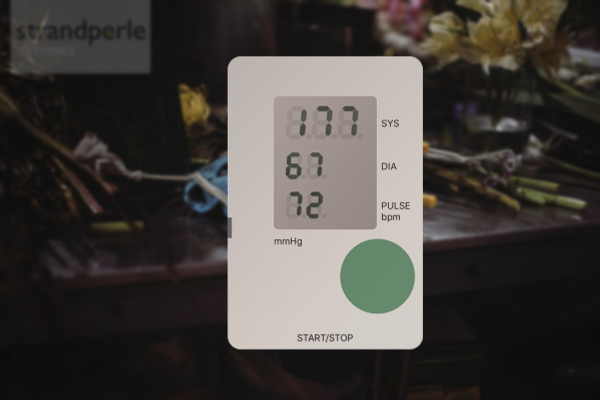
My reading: 177
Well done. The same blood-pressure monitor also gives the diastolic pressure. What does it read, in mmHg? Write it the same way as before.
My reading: 67
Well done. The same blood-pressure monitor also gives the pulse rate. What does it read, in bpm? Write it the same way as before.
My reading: 72
